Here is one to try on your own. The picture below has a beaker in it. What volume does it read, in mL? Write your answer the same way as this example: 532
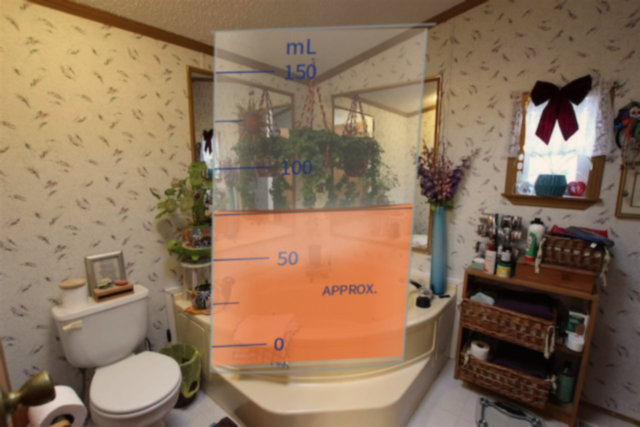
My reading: 75
